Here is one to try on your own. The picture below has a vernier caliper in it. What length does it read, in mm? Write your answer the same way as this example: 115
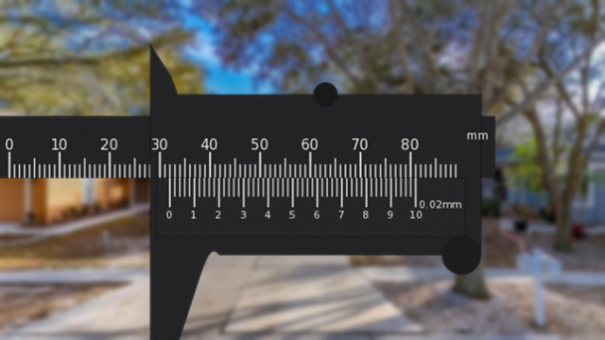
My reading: 32.0
